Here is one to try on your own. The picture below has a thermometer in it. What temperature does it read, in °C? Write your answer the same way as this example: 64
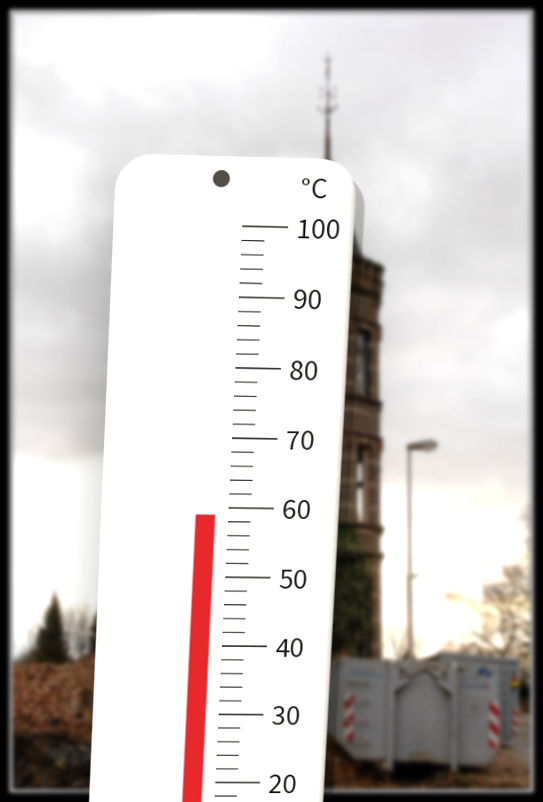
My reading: 59
